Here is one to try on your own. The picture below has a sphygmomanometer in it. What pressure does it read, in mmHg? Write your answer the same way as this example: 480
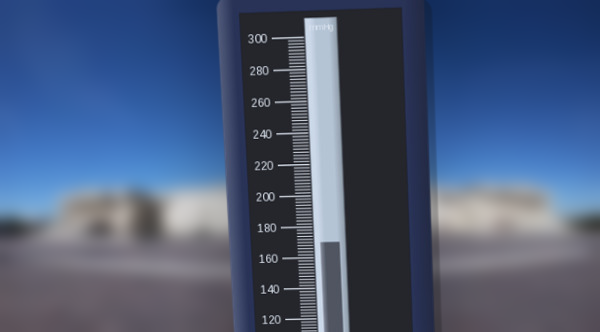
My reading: 170
